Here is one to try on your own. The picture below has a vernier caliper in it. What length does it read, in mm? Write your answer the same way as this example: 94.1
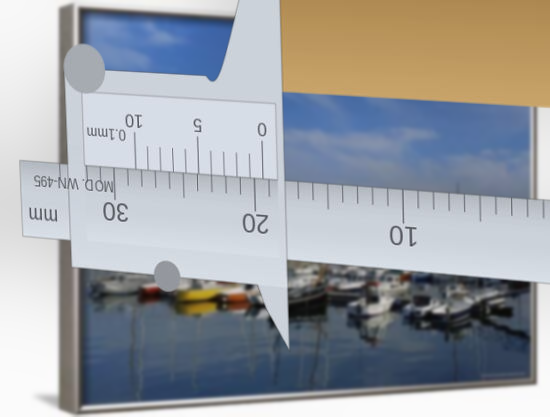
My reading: 19.4
